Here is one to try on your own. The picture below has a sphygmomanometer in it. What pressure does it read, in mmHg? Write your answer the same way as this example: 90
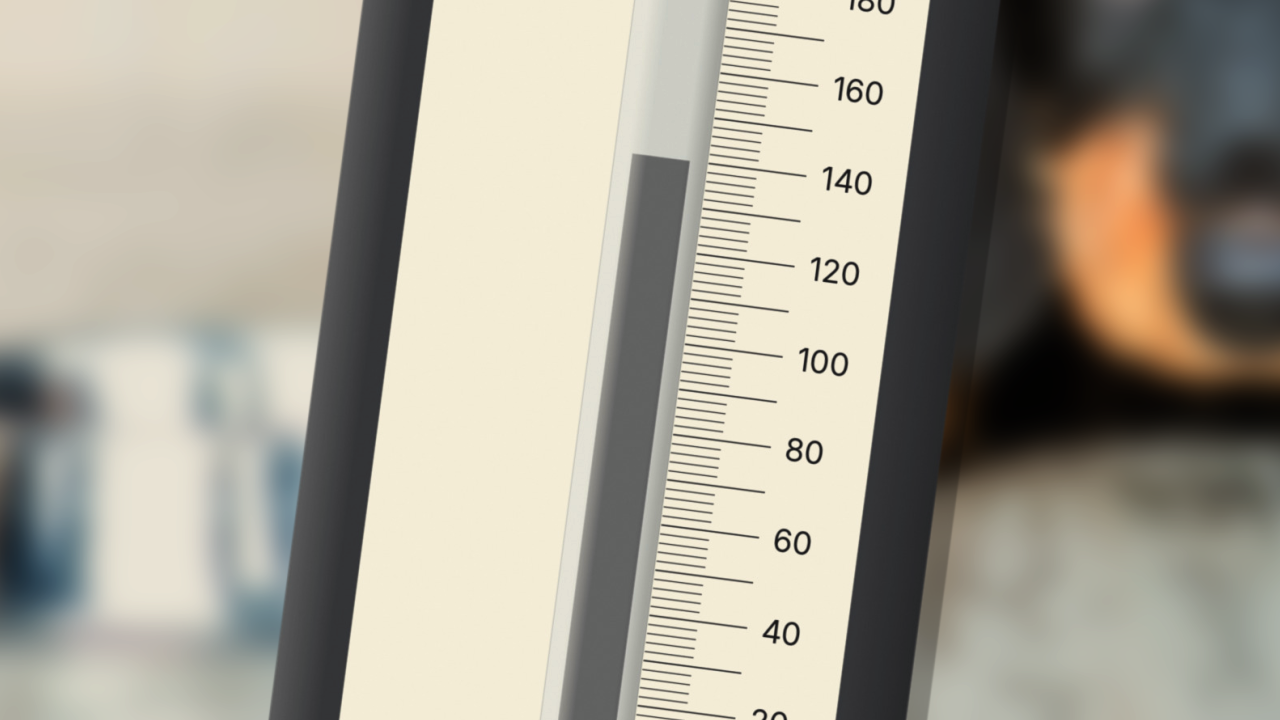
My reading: 140
